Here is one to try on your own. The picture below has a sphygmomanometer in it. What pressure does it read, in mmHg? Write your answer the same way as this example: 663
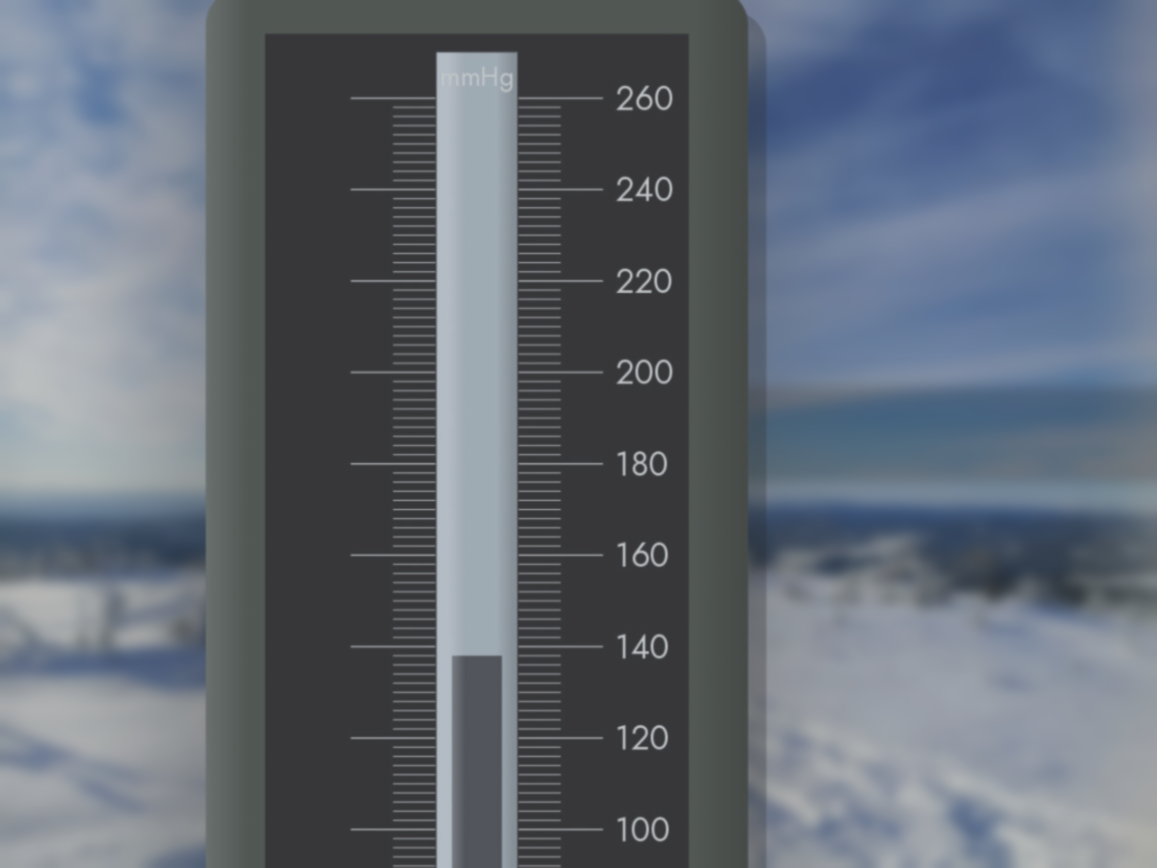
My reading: 138
